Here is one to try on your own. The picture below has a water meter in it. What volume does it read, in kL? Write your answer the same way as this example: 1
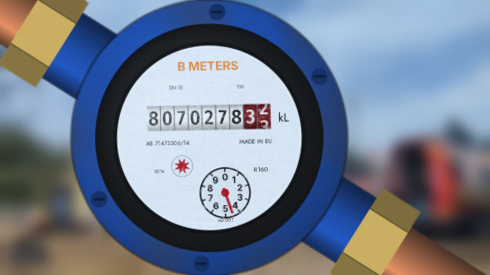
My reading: 8070278.324
